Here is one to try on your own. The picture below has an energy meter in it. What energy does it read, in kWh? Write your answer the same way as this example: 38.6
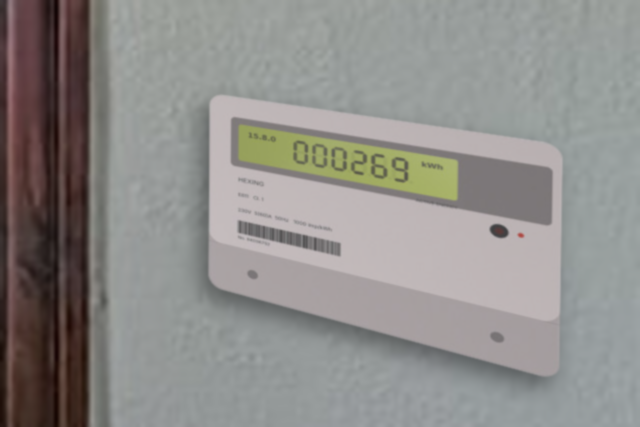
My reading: 269
